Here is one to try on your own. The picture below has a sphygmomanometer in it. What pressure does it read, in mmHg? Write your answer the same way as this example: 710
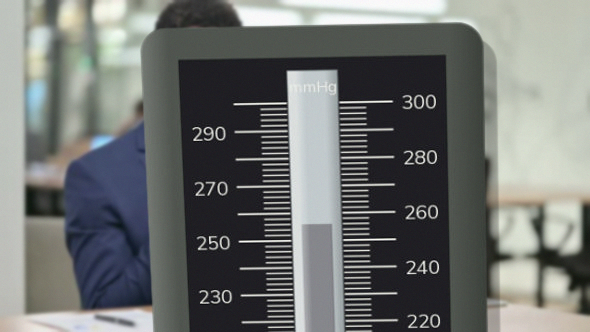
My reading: 256
